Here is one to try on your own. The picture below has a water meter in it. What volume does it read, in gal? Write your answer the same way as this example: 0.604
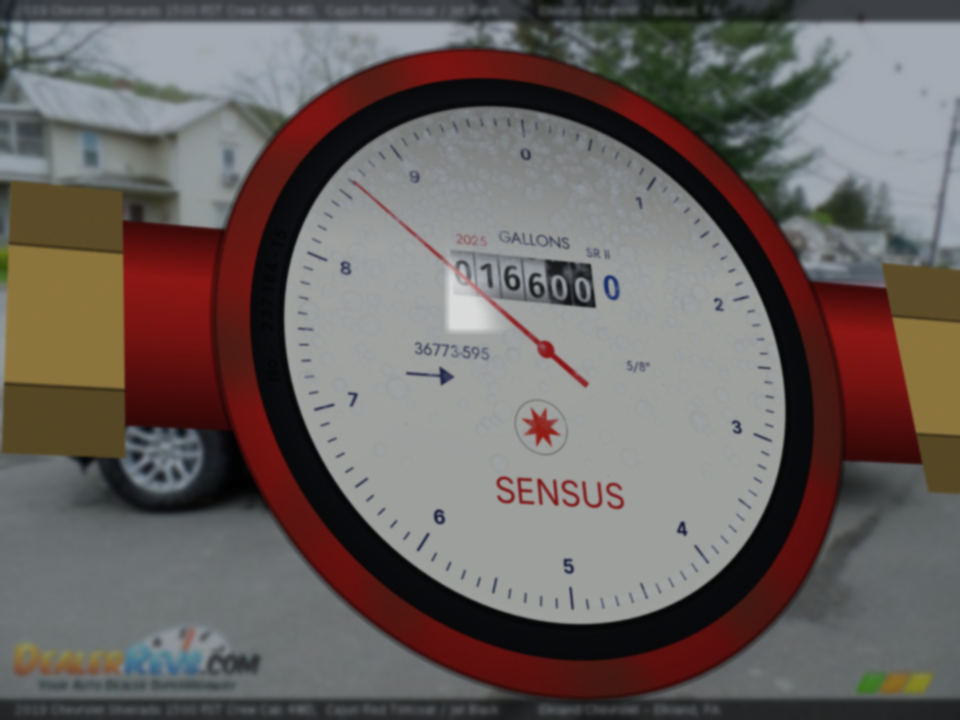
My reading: 165998.6
